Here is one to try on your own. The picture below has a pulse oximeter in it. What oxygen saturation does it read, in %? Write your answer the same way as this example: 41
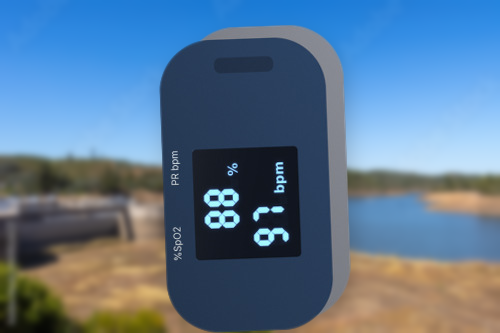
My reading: 88
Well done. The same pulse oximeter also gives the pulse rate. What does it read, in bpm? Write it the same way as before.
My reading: 97
